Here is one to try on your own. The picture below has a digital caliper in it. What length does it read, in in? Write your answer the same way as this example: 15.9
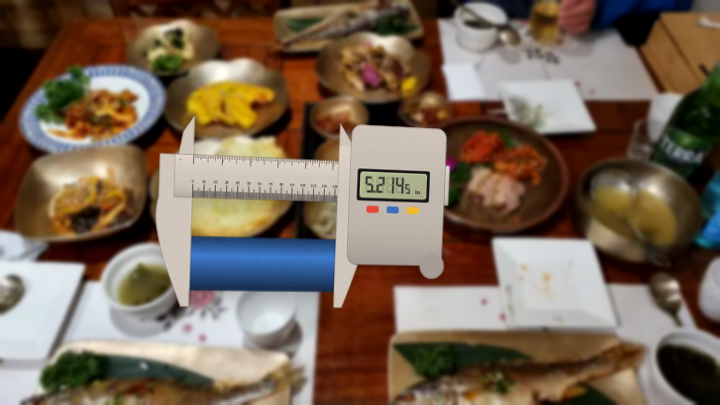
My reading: 5.2145
